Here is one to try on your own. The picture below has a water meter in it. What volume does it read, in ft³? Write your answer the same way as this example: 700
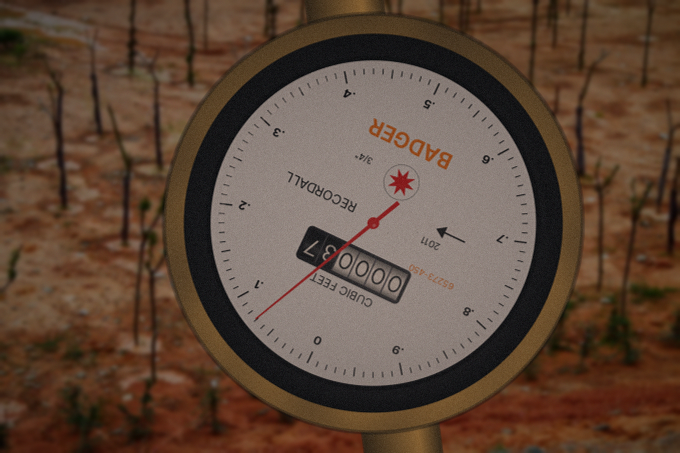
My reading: 37.07
